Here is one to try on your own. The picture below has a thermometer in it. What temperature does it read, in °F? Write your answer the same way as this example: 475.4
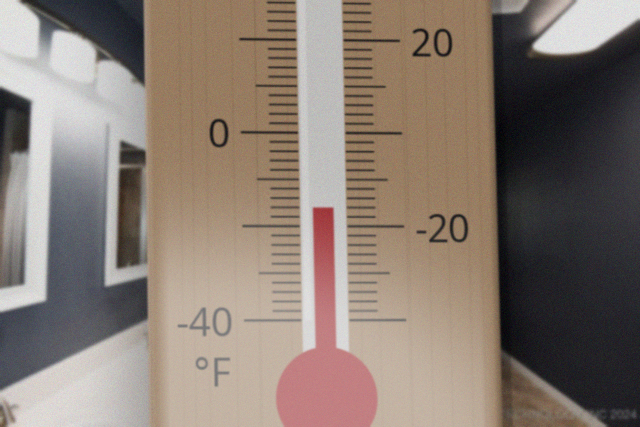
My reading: -16
